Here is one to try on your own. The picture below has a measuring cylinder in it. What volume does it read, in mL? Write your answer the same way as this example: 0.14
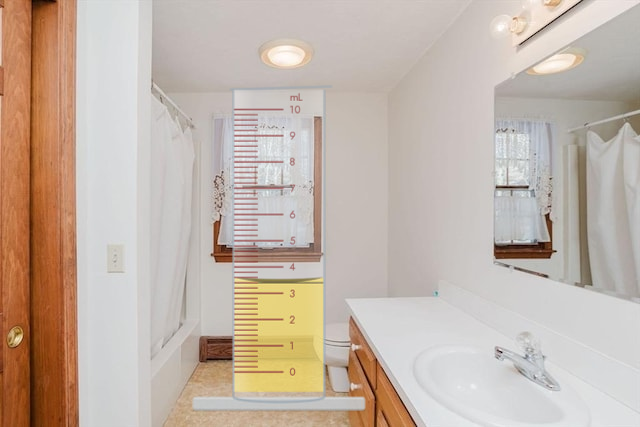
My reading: 3.4
